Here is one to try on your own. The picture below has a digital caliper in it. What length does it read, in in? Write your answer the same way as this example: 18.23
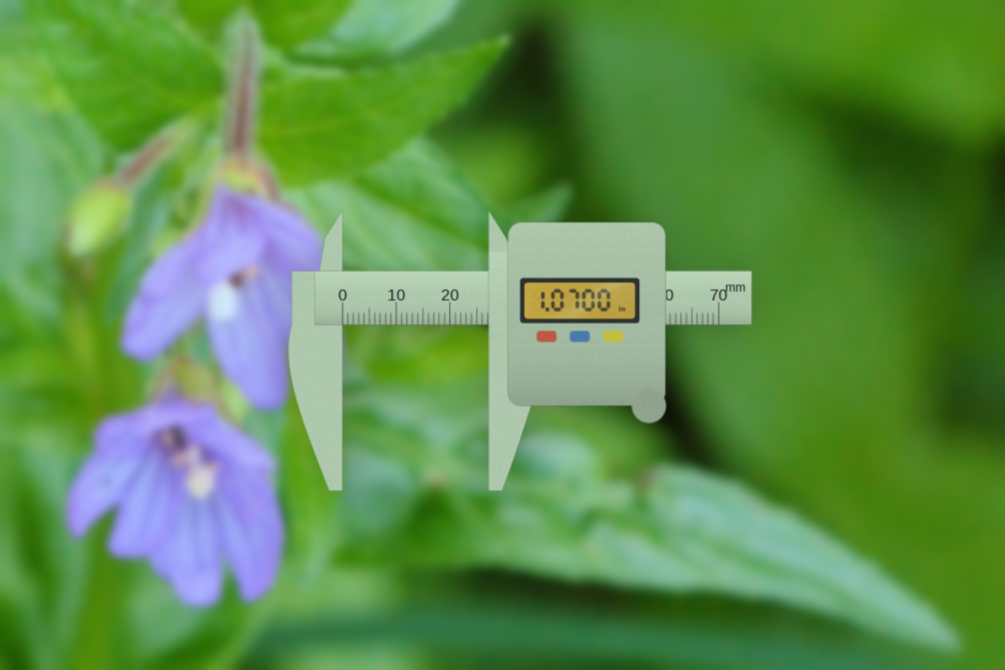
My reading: 1.0700
